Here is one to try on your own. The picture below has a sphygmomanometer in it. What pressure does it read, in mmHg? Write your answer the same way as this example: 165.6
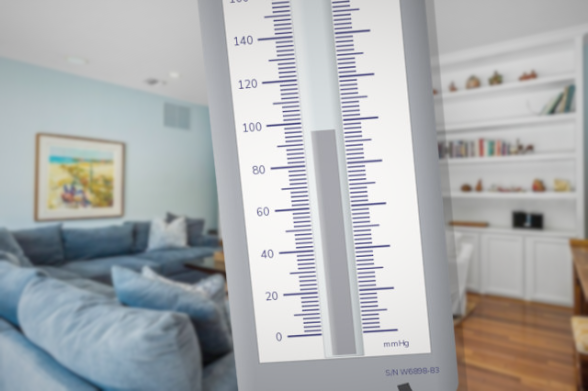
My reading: 96
